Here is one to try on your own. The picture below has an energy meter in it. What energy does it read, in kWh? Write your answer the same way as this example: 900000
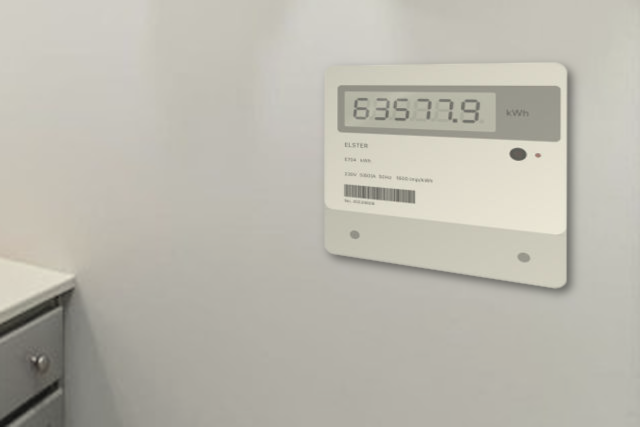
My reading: 63577.9
